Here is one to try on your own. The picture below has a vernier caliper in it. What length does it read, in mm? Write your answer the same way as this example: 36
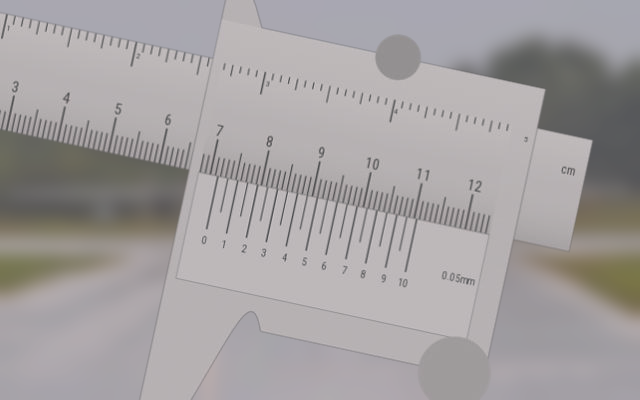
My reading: 71.5
